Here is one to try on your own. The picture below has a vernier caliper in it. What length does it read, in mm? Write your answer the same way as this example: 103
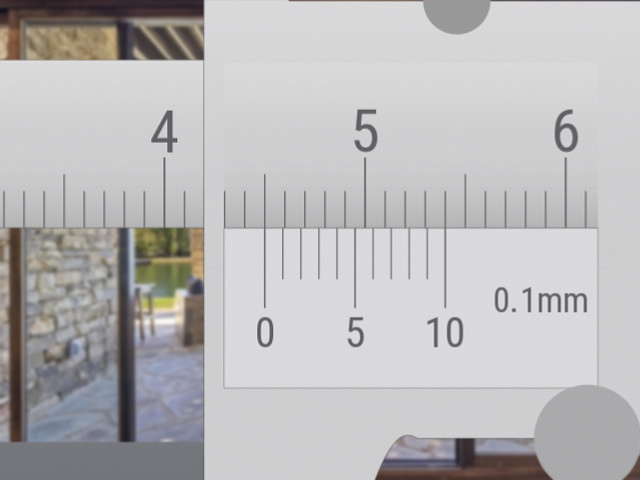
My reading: 45.0
